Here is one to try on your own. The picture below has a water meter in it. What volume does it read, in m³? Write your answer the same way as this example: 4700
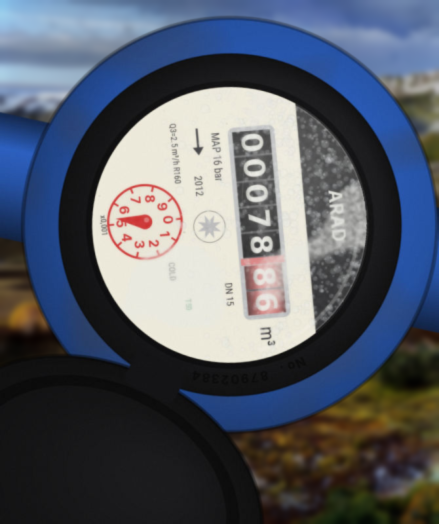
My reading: 78.865
